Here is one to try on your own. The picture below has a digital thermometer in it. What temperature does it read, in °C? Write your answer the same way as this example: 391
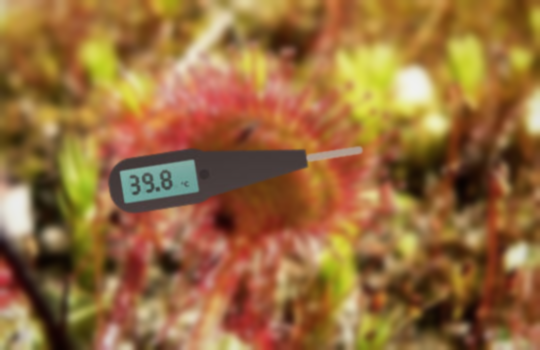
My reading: 39.8
